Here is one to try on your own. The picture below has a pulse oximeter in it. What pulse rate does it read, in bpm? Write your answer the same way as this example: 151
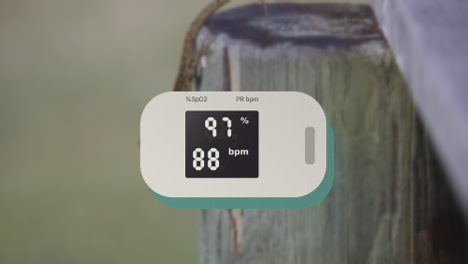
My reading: 88
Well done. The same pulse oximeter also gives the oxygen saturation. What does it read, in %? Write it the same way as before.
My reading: 97
